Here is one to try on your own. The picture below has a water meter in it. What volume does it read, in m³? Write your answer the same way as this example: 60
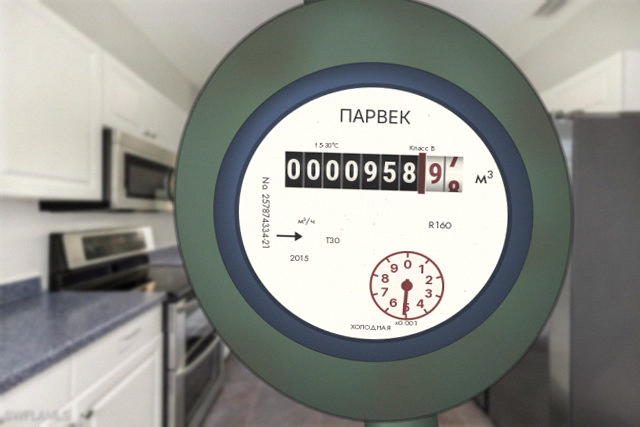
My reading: 958.975
